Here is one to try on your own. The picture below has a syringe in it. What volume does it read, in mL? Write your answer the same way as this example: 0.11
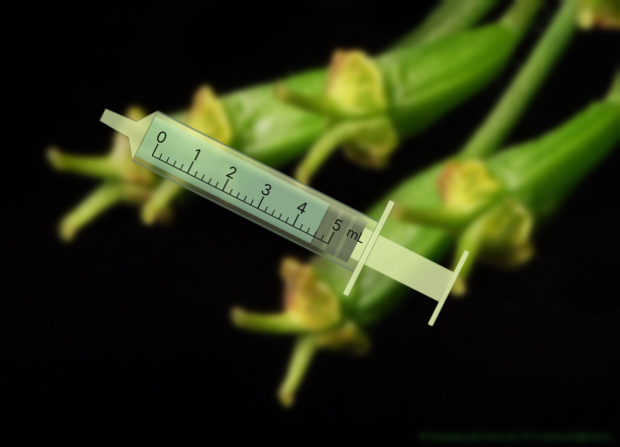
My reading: 4.6
